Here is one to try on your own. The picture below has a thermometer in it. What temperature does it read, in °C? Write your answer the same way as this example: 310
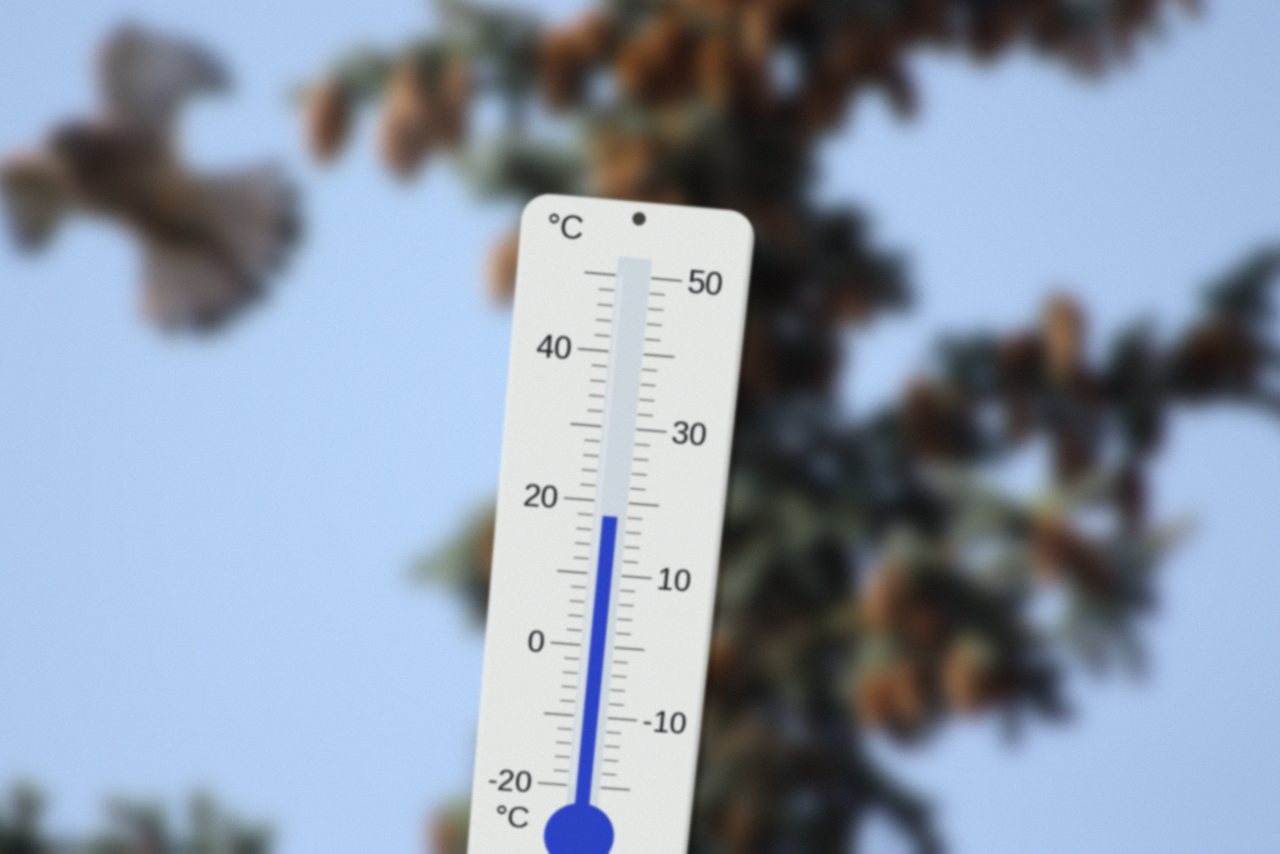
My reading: 18
